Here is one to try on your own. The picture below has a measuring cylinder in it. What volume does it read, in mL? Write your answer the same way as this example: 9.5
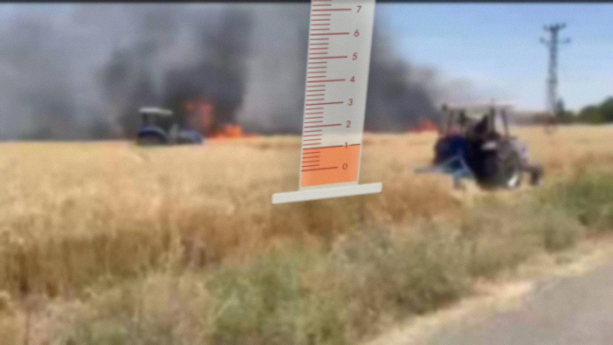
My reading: 1
